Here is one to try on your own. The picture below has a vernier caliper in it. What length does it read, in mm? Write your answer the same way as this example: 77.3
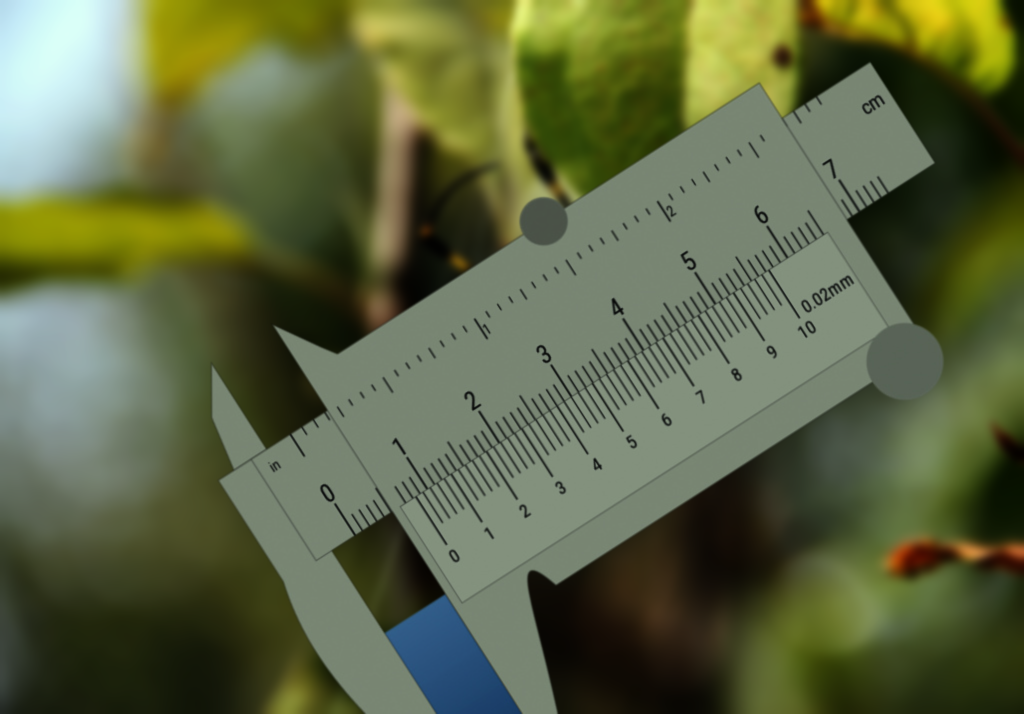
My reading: 8.4
